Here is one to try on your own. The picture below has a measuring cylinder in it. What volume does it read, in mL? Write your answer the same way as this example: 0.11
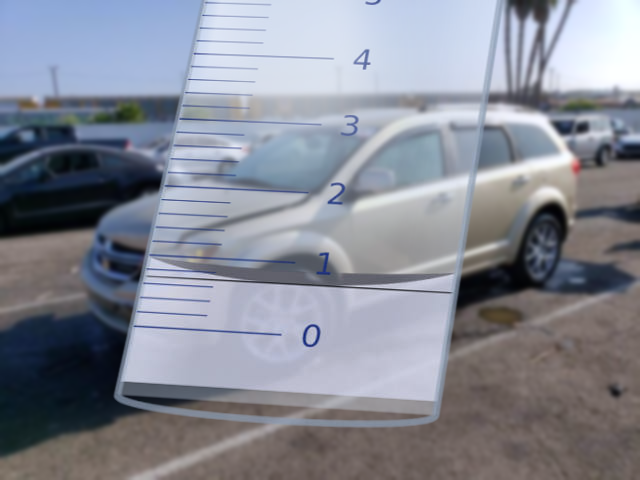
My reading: 0.7
